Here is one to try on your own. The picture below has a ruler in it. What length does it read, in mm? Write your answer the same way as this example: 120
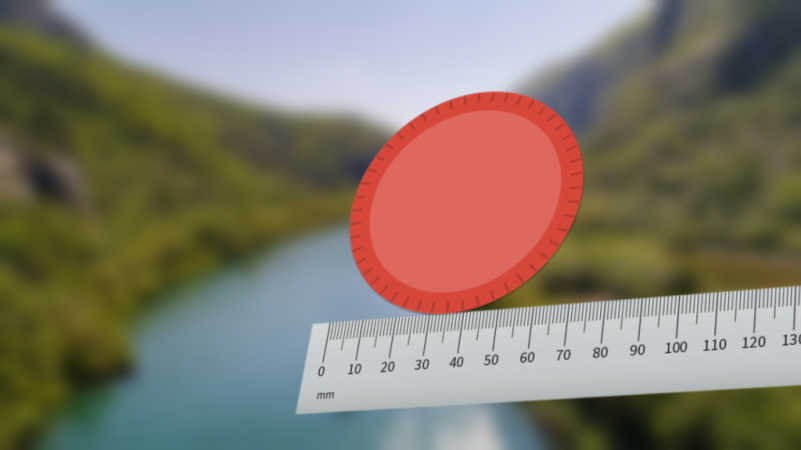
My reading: 70
